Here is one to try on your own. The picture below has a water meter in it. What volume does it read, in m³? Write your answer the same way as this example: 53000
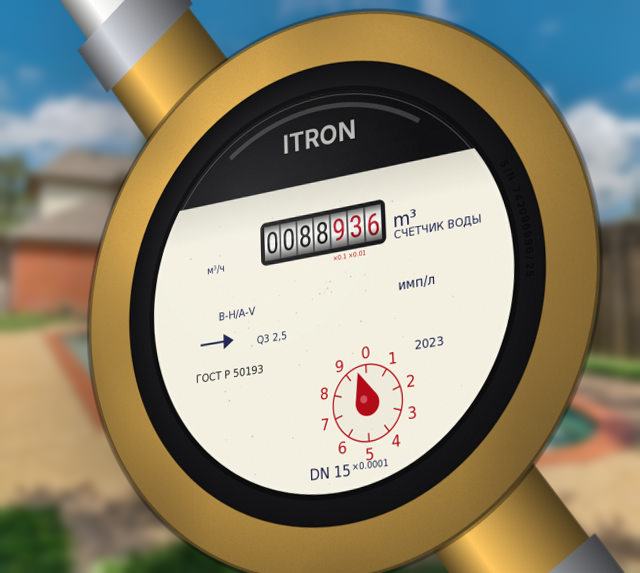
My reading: 88.9359
